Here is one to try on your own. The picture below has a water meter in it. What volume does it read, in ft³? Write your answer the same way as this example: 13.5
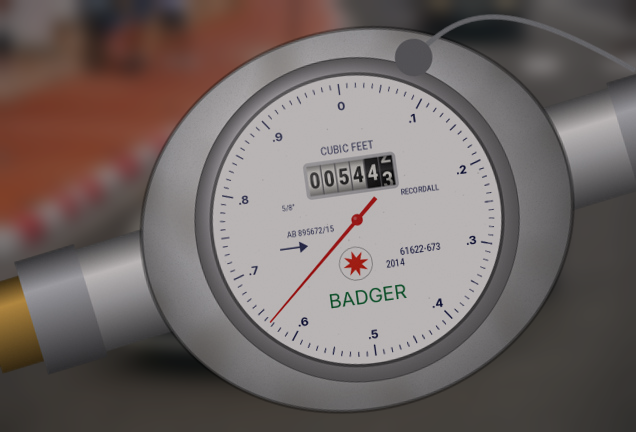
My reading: 5442.63
